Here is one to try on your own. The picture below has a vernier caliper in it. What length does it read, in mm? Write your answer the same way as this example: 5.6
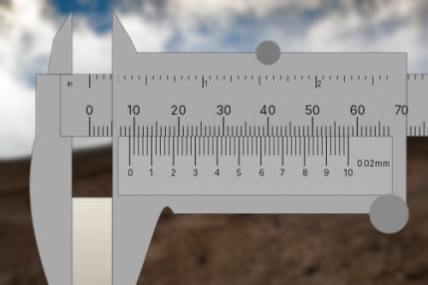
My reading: 9.0
